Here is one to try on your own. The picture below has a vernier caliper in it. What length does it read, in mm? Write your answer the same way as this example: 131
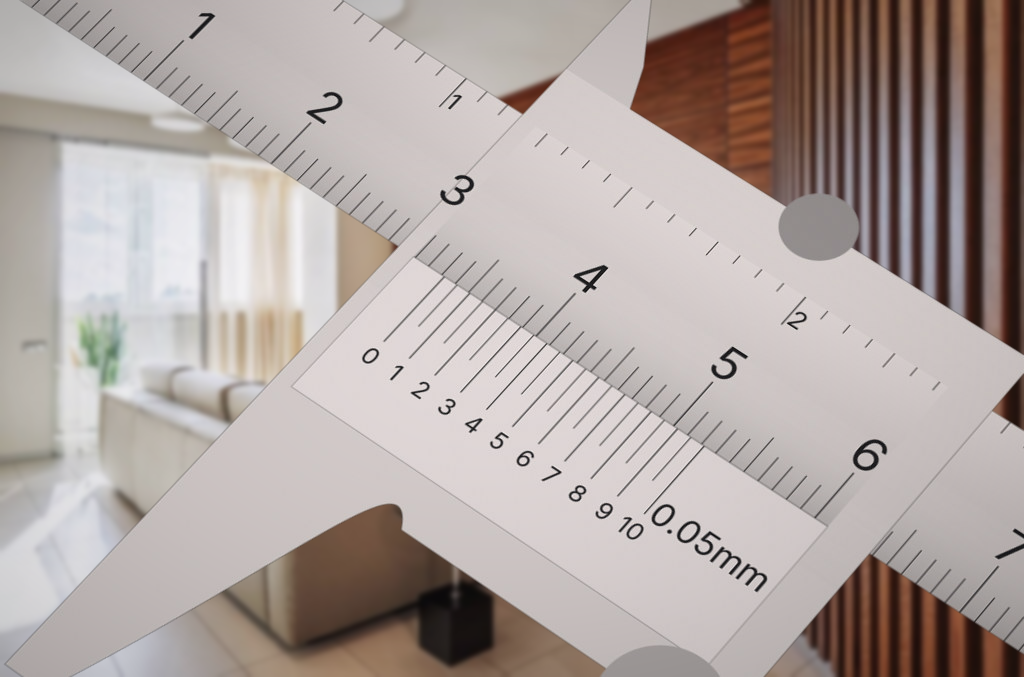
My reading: 33.2
